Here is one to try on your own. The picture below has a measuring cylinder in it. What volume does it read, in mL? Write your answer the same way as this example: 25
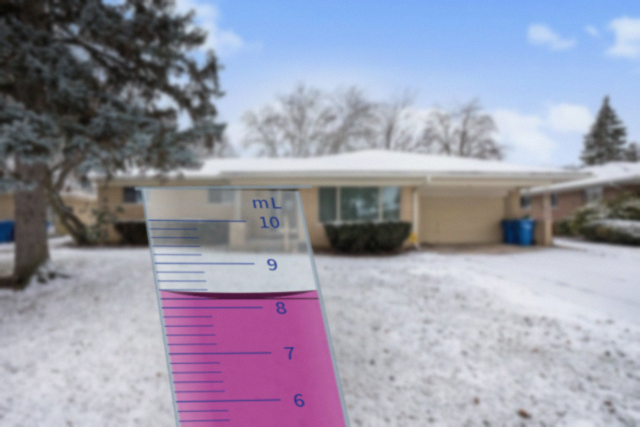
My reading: 8.2
